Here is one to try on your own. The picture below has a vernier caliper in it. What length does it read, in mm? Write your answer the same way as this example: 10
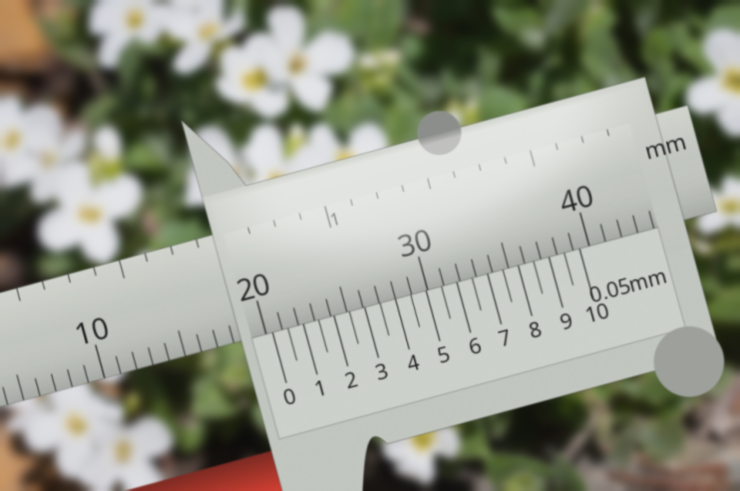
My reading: 20.4
